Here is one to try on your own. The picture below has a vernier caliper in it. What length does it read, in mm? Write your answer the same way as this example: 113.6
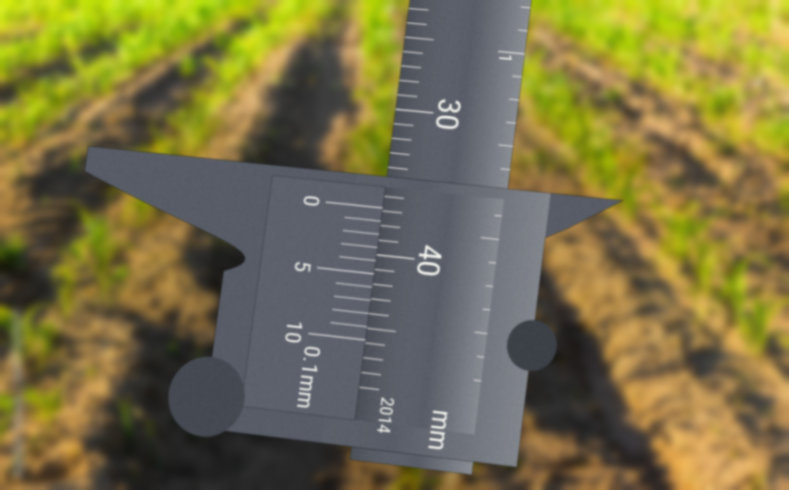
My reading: 36.8
